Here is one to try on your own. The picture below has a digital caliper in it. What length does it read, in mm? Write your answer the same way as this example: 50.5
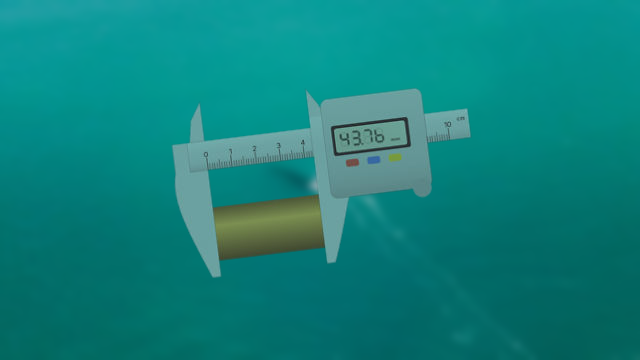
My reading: 43.76
